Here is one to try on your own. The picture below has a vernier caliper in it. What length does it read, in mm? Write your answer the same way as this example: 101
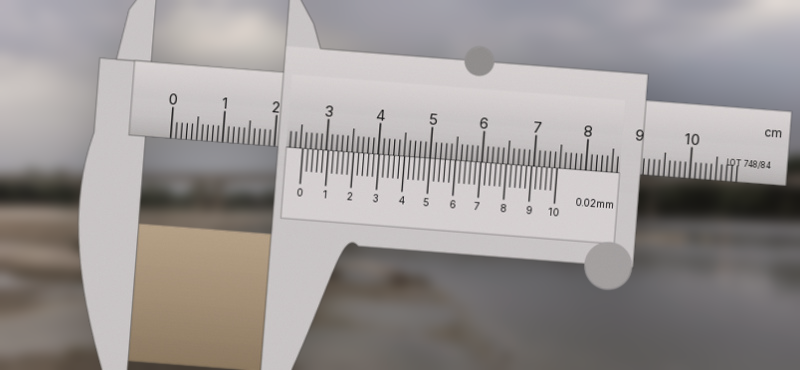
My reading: 25.5
